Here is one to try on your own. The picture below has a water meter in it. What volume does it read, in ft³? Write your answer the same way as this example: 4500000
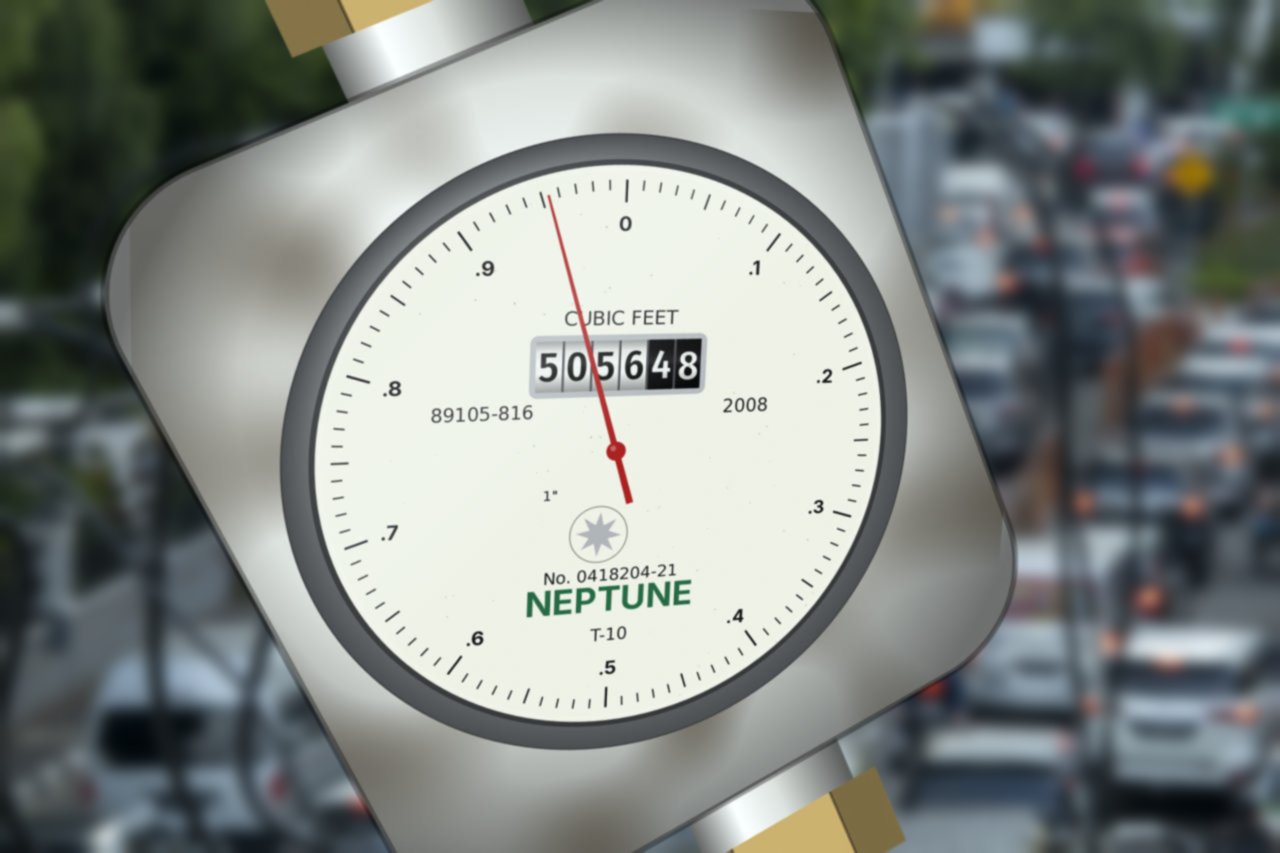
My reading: 505647.95
